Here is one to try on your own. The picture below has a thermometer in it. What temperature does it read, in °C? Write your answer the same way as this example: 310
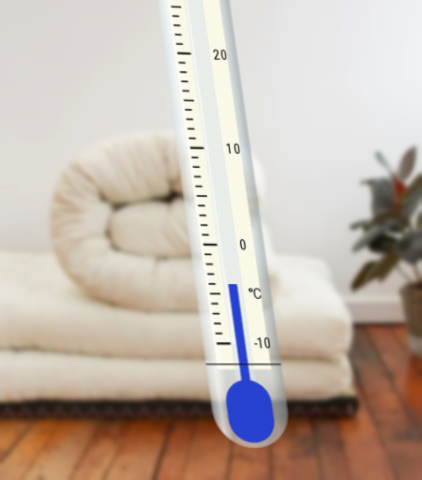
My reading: -4
